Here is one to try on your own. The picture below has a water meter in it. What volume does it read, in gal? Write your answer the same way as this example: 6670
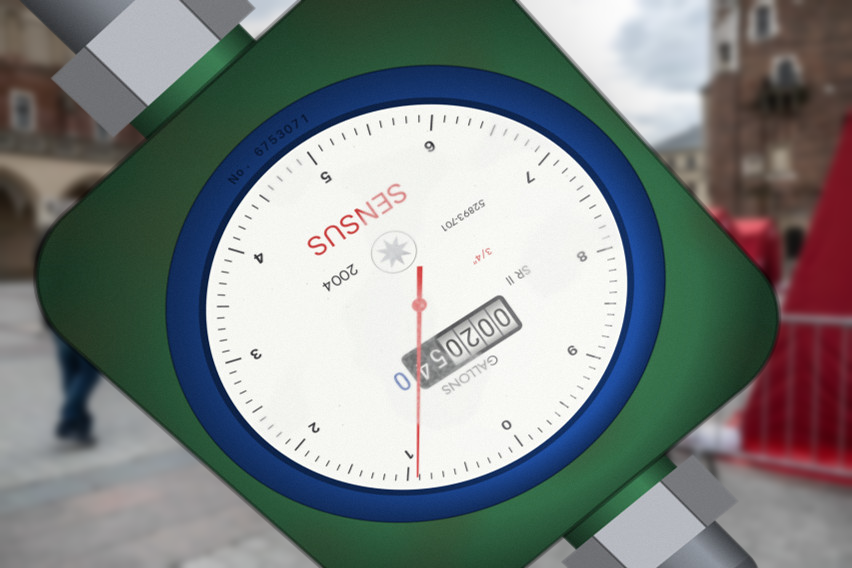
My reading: 20540.9
